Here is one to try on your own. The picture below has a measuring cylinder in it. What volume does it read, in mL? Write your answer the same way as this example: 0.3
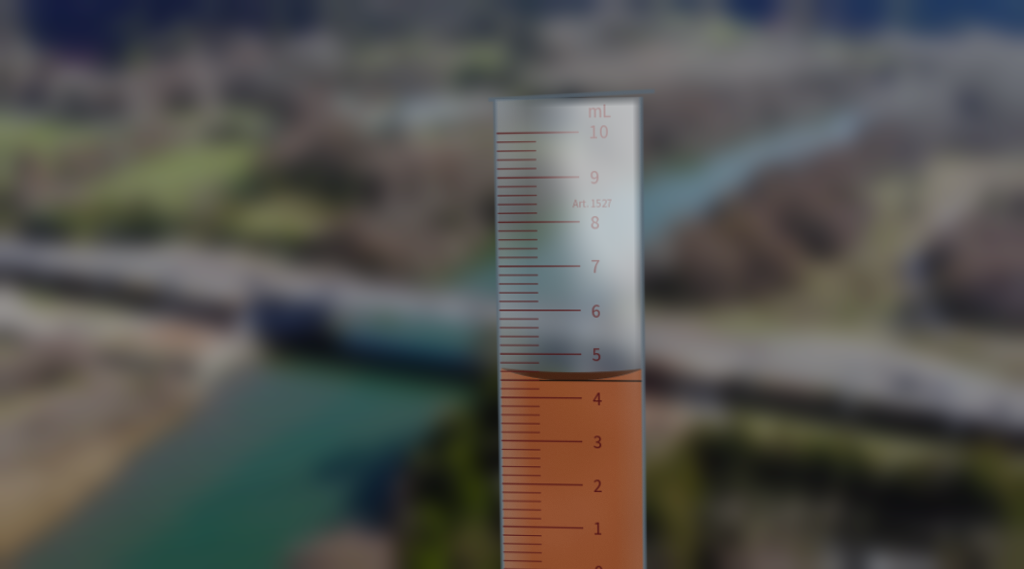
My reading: 4.4
